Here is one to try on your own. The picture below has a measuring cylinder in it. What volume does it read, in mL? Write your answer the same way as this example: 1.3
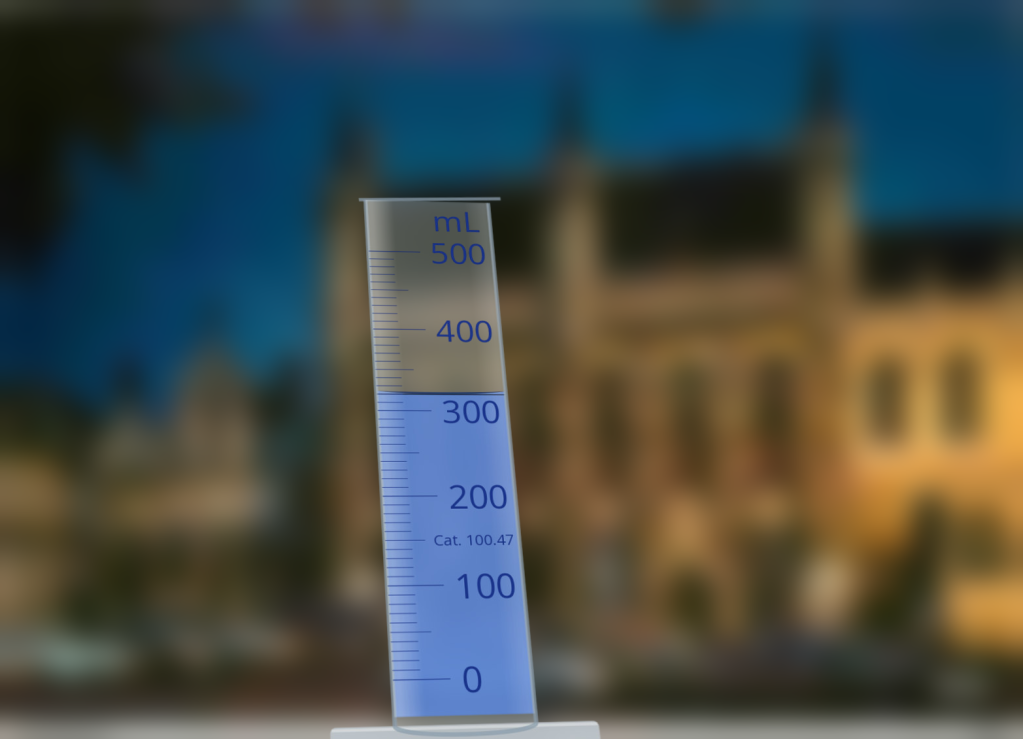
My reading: 320
